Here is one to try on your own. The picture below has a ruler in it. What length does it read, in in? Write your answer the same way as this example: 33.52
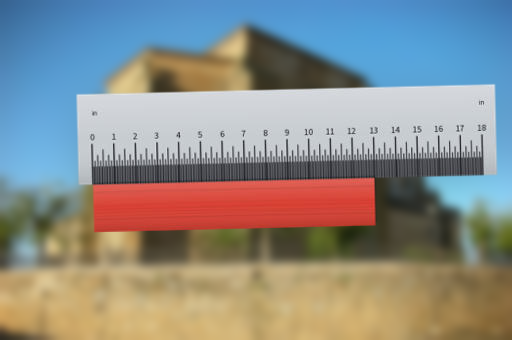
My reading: 13
